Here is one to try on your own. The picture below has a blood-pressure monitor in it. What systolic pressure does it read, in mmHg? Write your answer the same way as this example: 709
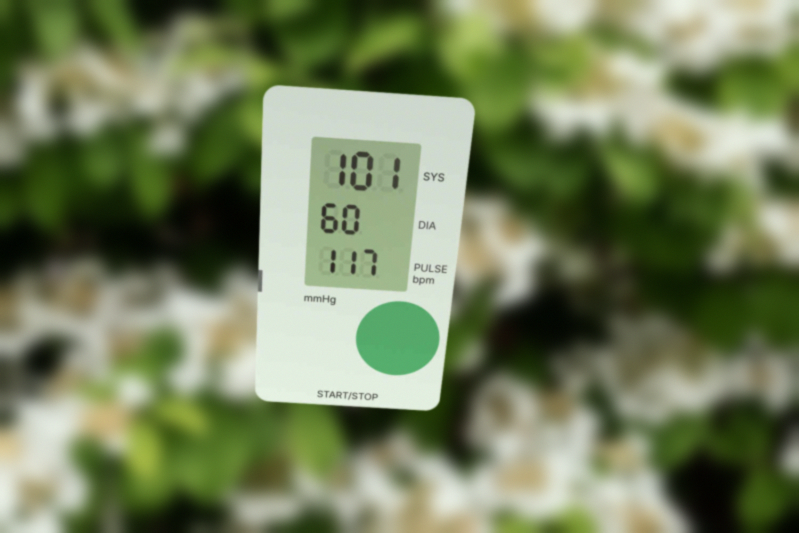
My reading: 101
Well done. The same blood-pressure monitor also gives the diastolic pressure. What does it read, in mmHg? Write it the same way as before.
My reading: 60
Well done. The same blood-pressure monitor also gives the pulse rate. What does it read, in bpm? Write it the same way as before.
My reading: 117
